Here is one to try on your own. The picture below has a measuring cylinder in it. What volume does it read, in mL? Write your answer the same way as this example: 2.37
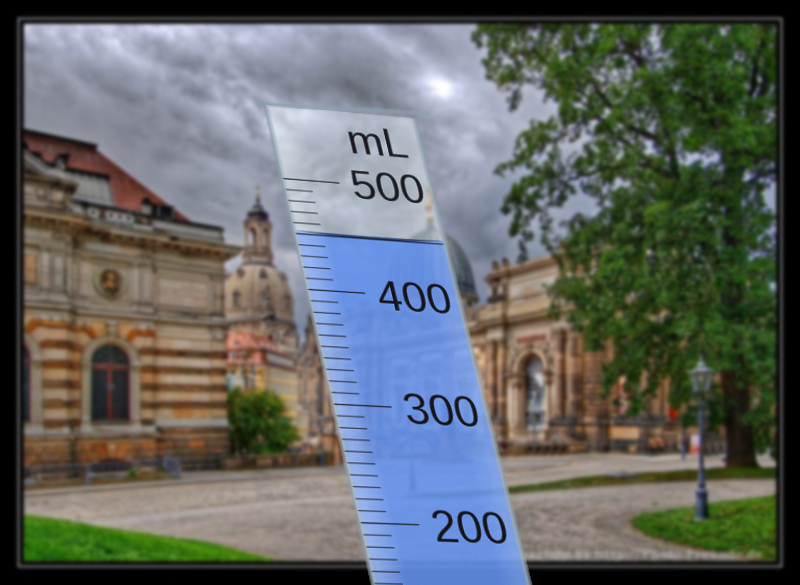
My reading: 450
